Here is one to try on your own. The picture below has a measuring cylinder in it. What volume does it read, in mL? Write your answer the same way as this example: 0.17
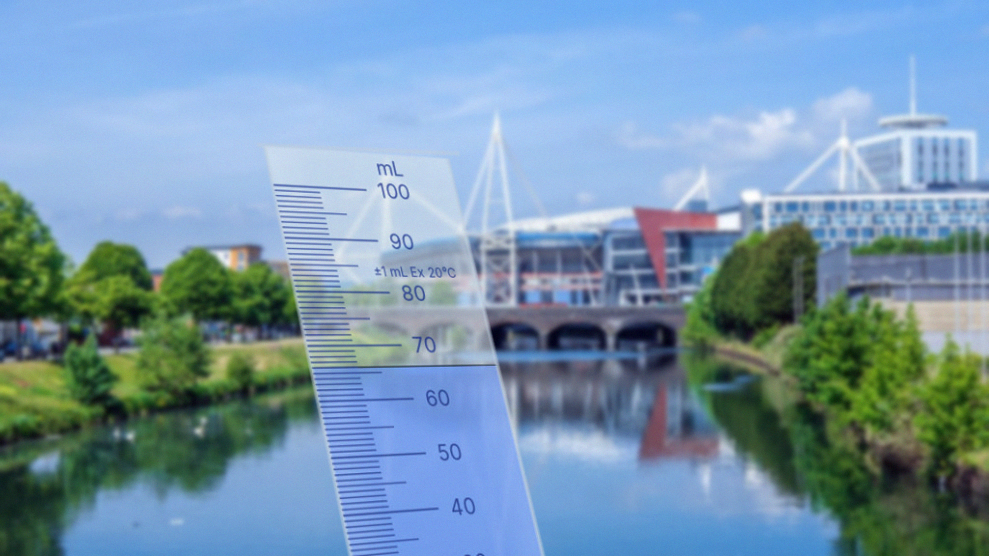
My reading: 66
